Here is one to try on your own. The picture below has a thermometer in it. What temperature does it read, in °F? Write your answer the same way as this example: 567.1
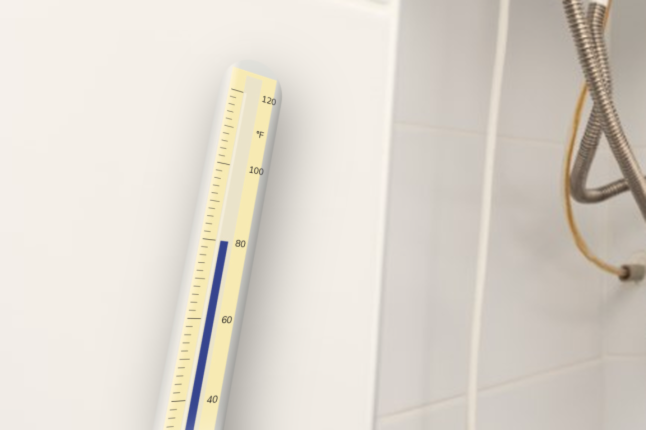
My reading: 80
